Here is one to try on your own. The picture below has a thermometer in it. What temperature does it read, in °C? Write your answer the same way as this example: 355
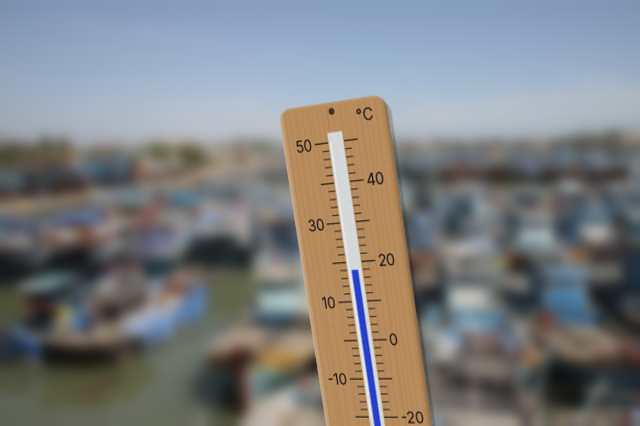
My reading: 18
